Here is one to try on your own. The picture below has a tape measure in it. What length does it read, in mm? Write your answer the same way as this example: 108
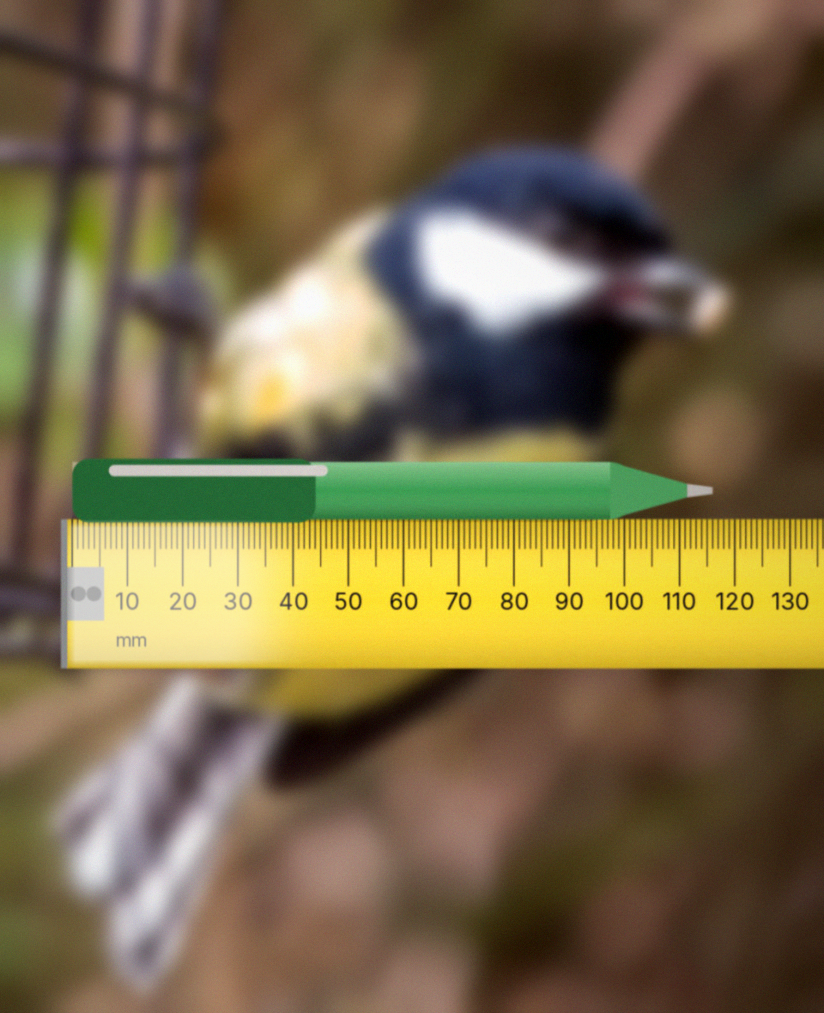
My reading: 116
